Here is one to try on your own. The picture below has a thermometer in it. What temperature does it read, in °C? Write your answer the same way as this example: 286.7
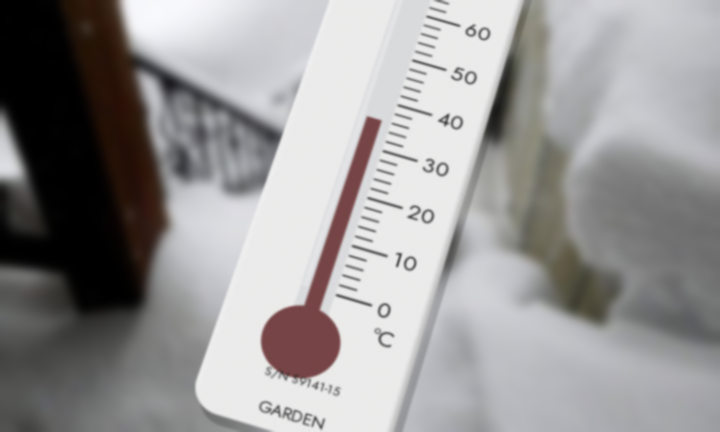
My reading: 36
